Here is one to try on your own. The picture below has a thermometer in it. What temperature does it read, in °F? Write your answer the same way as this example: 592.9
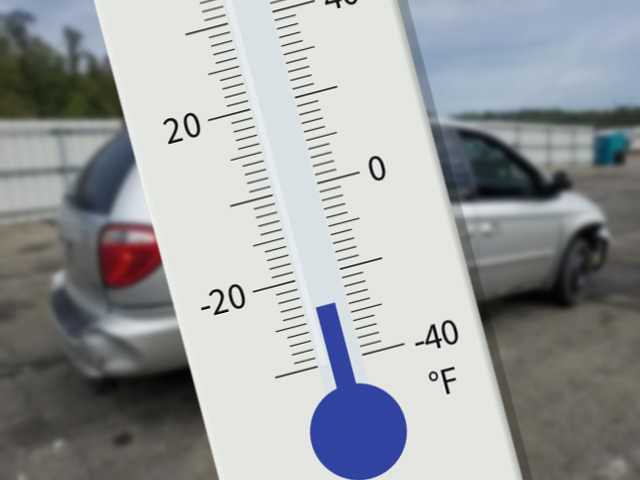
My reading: -27
